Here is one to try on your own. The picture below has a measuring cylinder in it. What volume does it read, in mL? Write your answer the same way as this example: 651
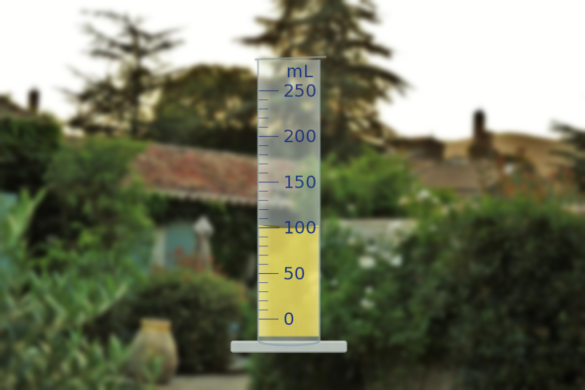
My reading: 100
